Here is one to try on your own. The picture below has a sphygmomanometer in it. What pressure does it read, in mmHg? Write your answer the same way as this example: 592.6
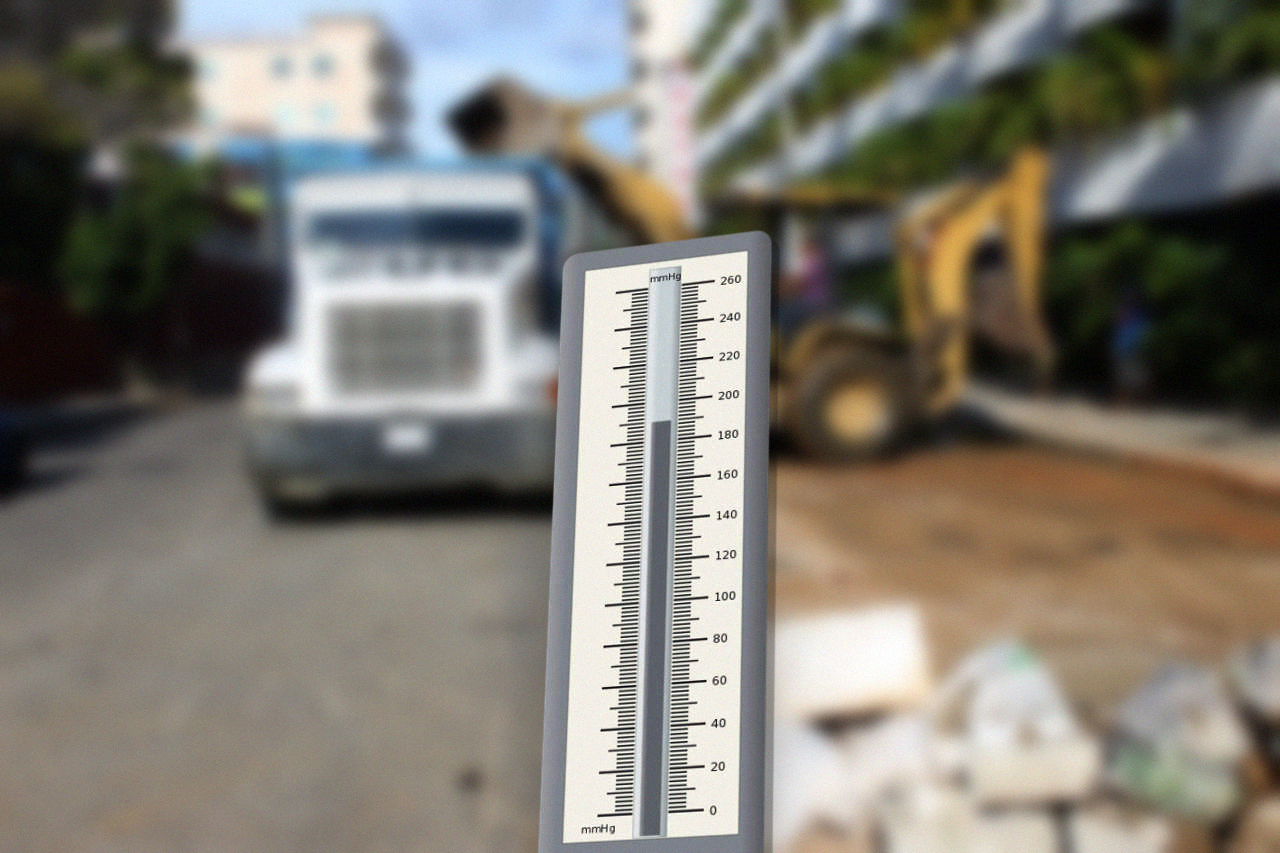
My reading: 190
